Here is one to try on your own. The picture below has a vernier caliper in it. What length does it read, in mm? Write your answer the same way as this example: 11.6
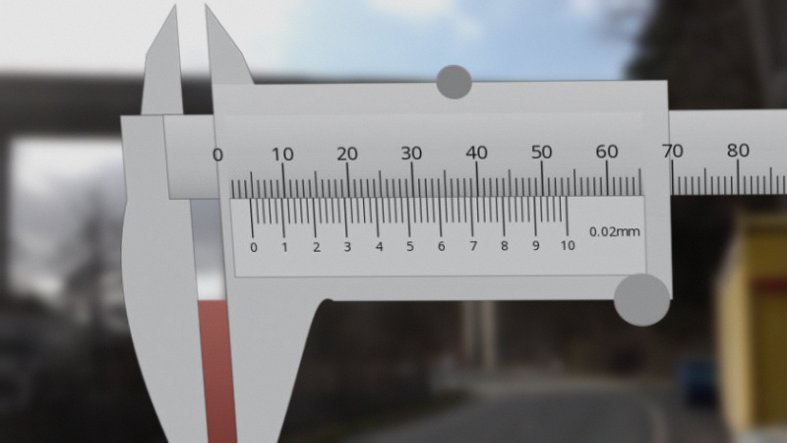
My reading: 4.6
